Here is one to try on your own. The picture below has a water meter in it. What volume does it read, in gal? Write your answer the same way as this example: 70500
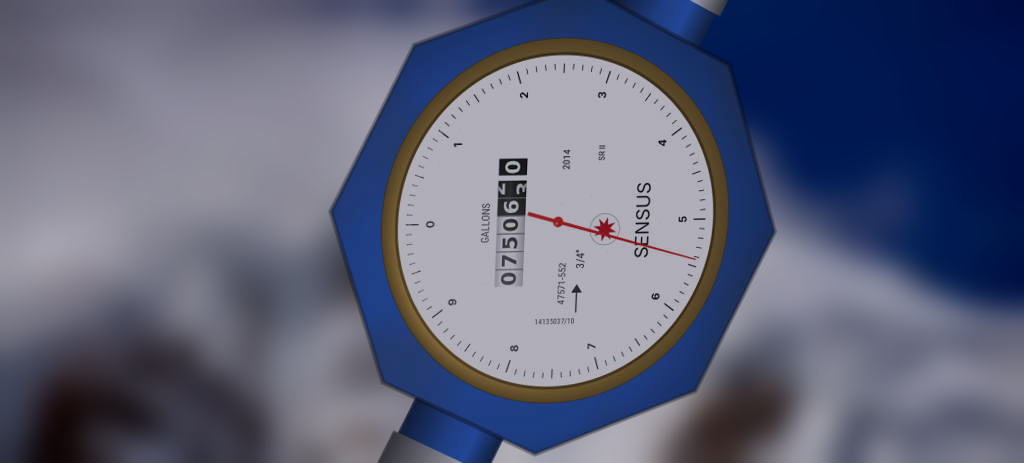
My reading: 750625.4
